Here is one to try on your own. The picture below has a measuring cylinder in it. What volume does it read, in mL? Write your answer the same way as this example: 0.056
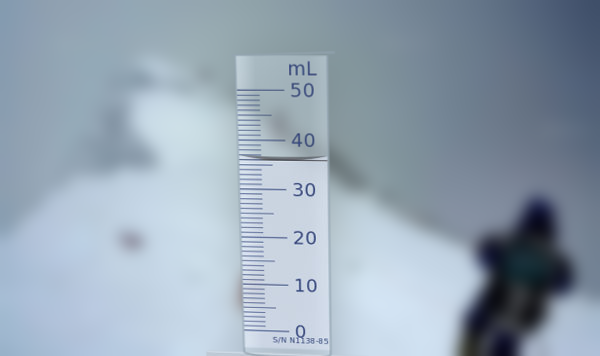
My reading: 36
